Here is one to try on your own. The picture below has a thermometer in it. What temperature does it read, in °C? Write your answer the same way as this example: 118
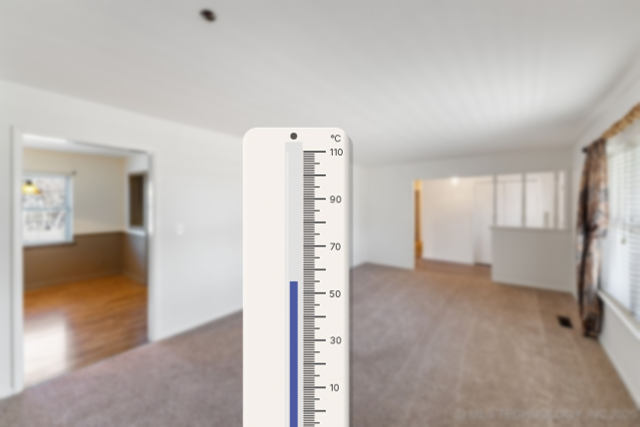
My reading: 55
